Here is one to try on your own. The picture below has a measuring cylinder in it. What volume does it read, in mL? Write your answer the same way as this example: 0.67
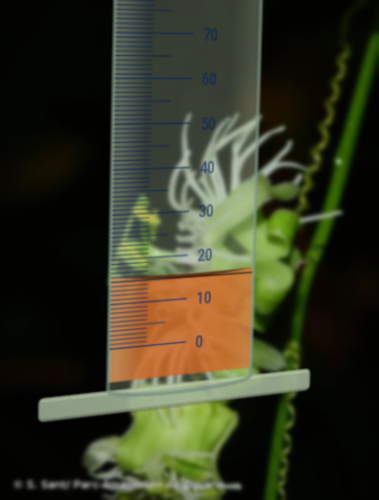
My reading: 15
